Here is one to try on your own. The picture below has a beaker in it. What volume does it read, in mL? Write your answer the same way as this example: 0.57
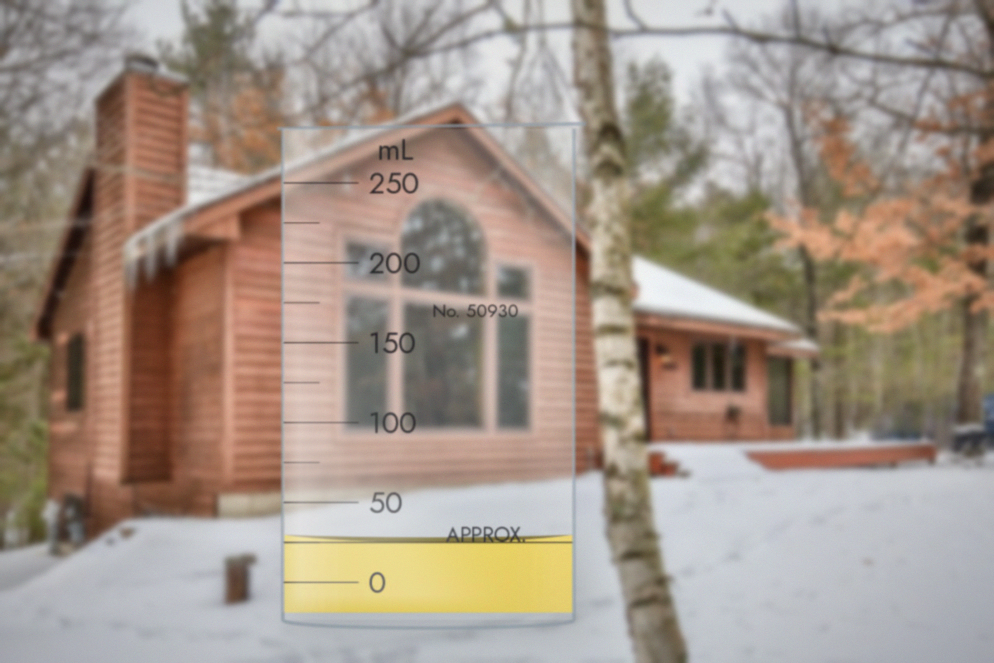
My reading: 25
